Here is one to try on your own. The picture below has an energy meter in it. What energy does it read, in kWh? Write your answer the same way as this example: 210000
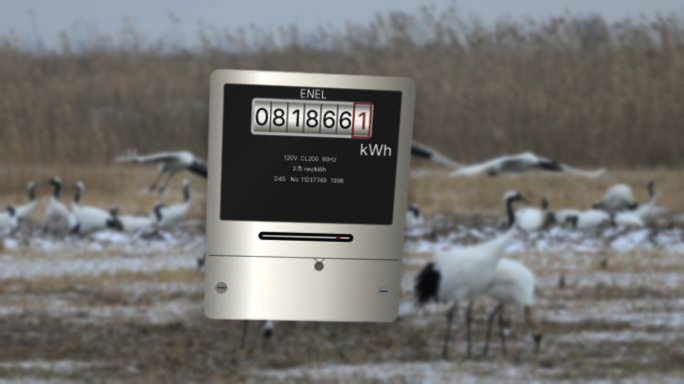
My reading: 81866.1
